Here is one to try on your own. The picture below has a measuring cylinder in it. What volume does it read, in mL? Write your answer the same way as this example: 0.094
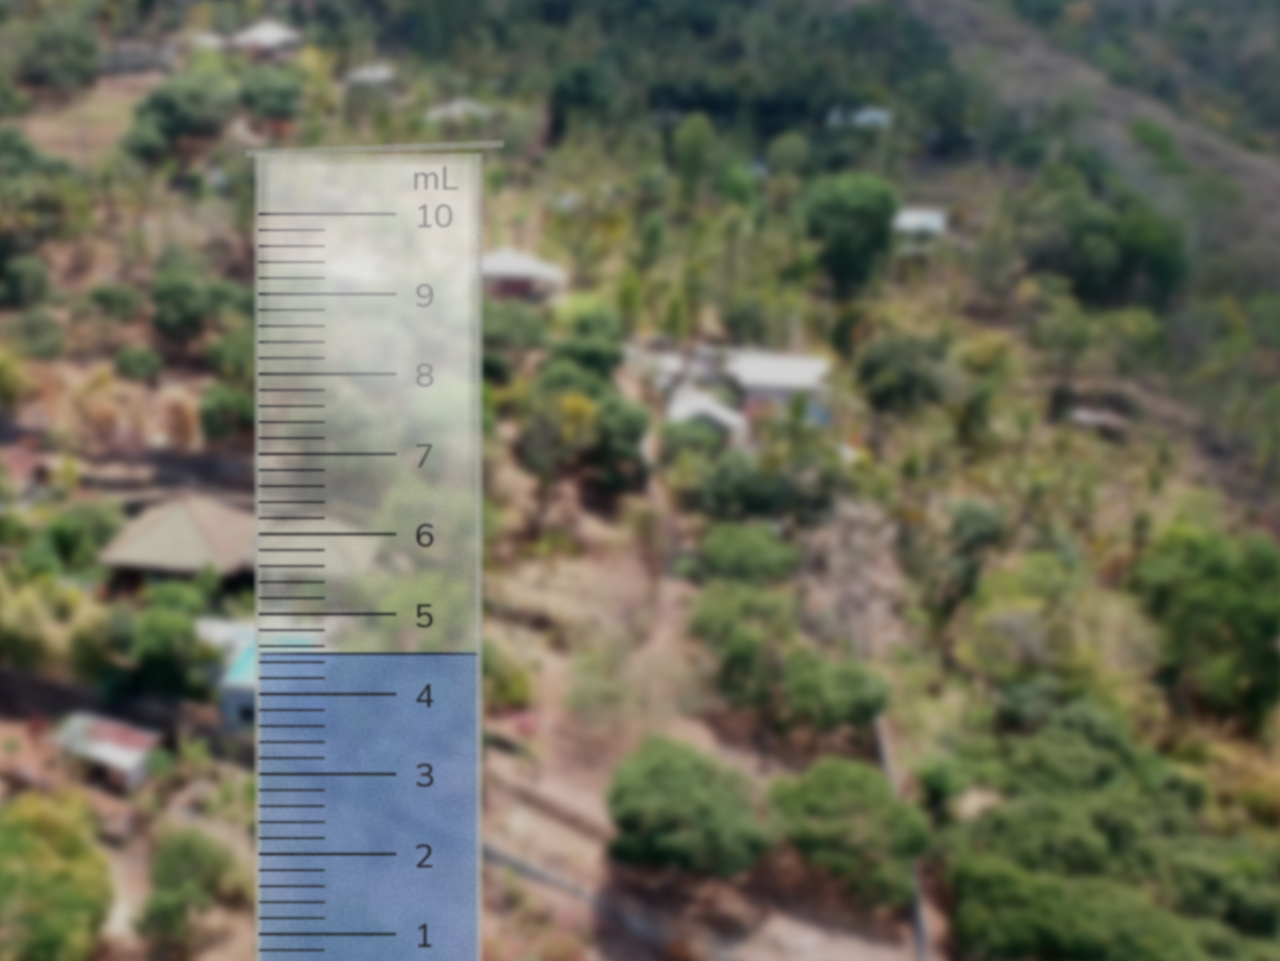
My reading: 4.5
